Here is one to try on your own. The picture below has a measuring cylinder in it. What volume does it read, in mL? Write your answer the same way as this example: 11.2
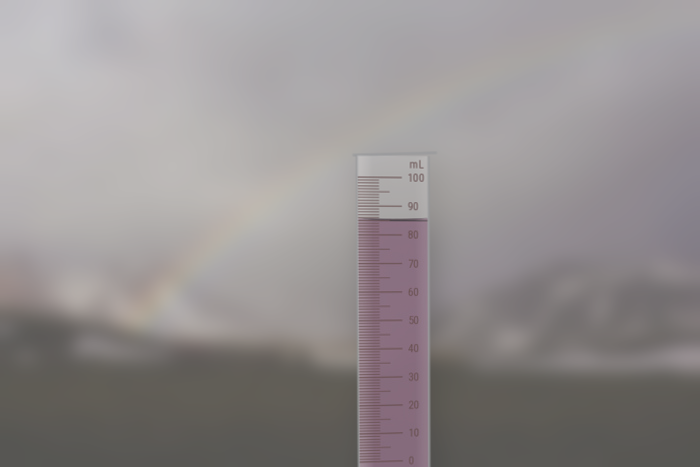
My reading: 85
